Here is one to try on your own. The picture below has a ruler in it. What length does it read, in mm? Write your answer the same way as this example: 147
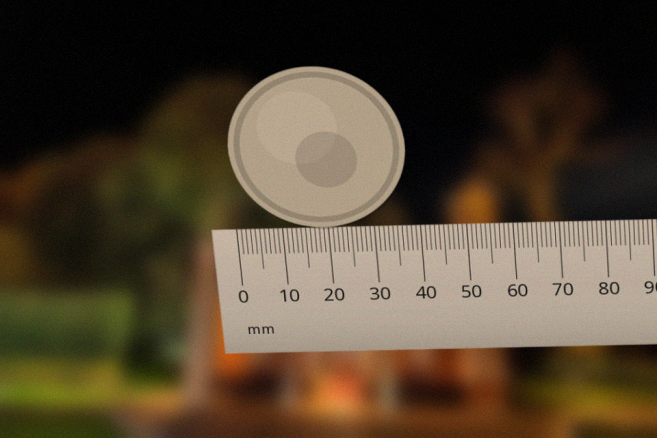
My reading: 38
